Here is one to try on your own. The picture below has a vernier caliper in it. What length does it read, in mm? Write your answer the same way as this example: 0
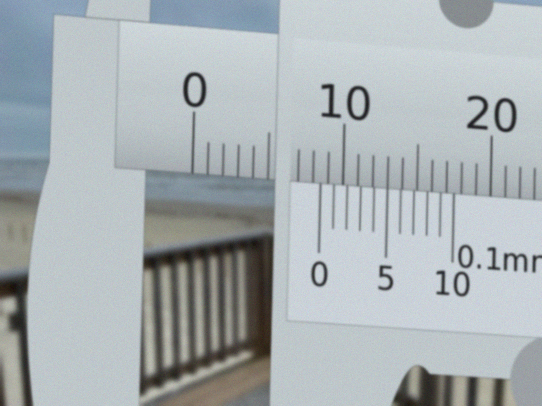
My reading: 8.5
